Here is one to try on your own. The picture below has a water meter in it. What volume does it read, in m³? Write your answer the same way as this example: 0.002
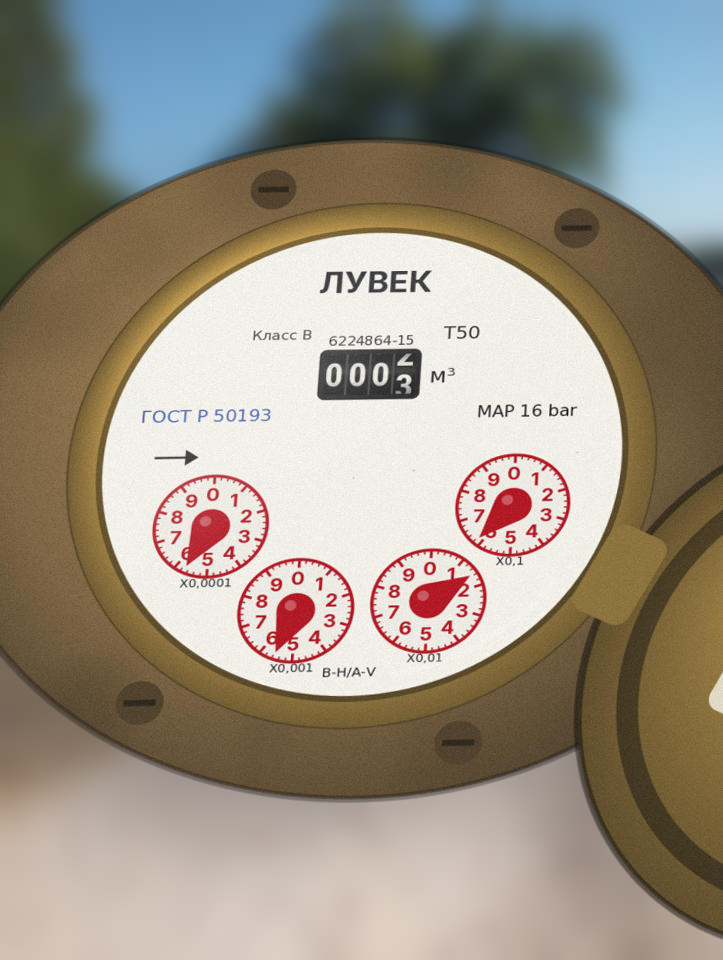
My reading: 2.6155
